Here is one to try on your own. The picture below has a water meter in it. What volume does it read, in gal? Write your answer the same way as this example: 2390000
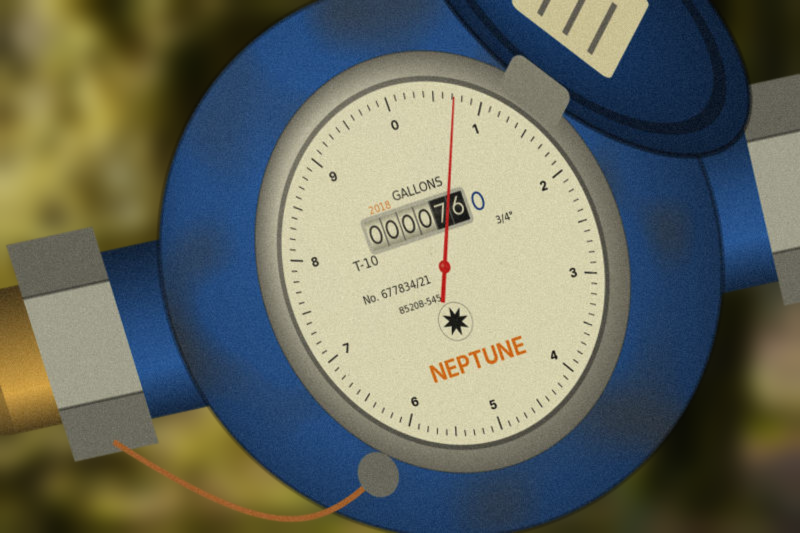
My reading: 760.7
